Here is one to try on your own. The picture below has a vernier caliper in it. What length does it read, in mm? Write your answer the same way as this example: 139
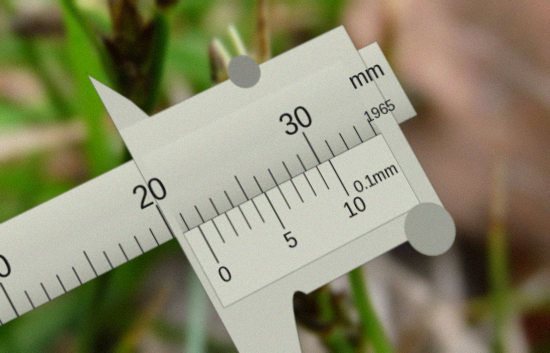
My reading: 21.6
